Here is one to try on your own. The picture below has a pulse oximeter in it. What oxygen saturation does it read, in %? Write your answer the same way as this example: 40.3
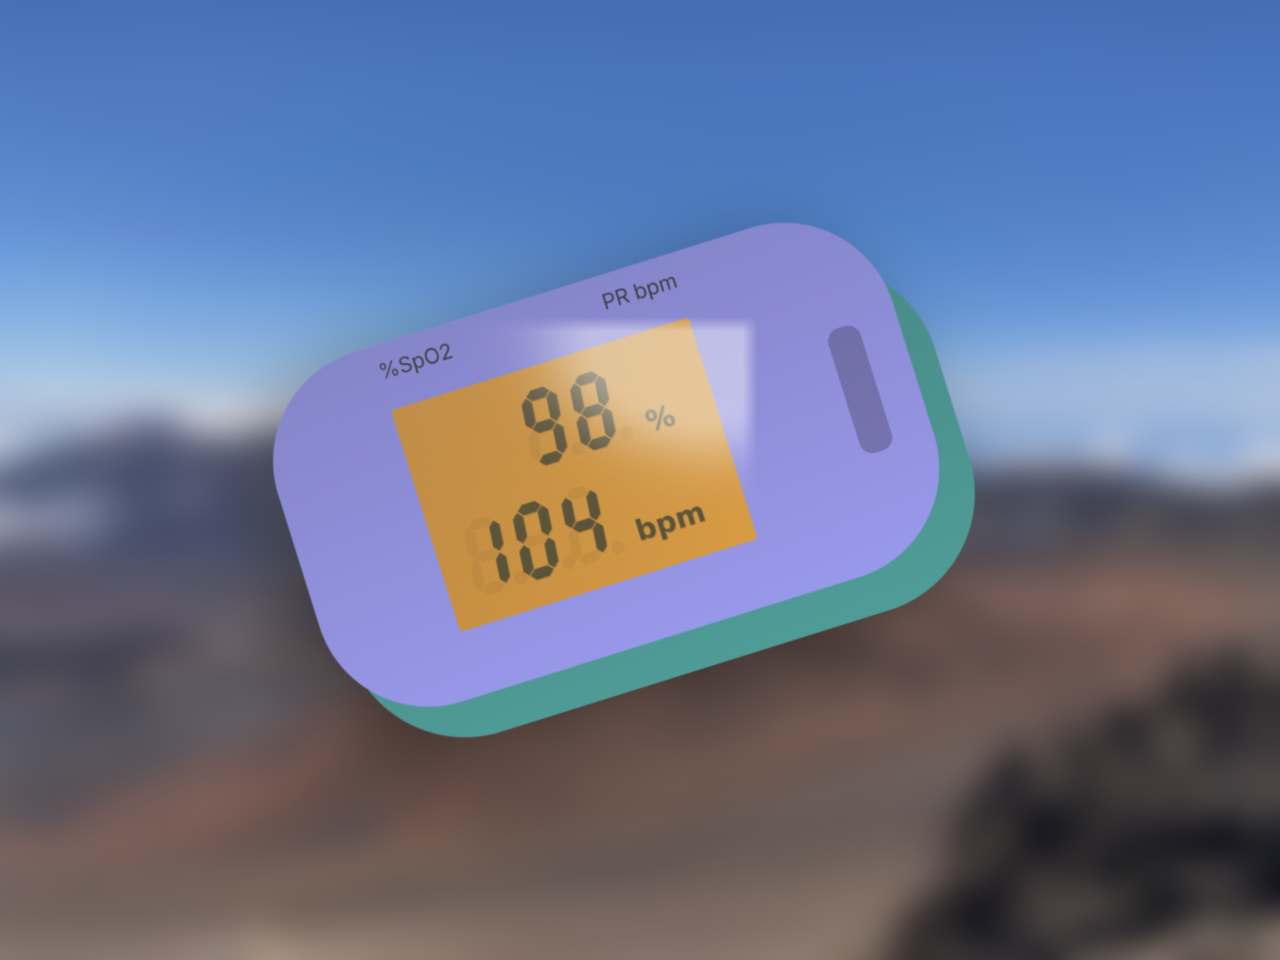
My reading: 98
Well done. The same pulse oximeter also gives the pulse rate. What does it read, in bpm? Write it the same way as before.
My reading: 104
